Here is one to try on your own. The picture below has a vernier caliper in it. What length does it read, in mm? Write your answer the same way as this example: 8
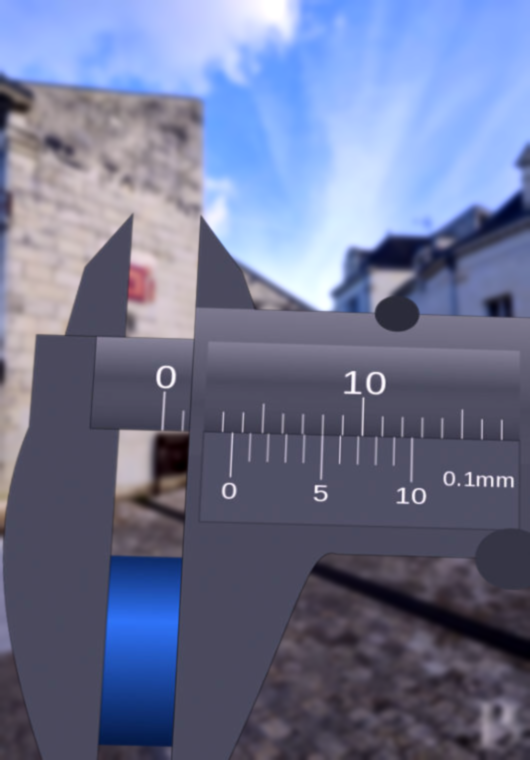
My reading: 3.5
